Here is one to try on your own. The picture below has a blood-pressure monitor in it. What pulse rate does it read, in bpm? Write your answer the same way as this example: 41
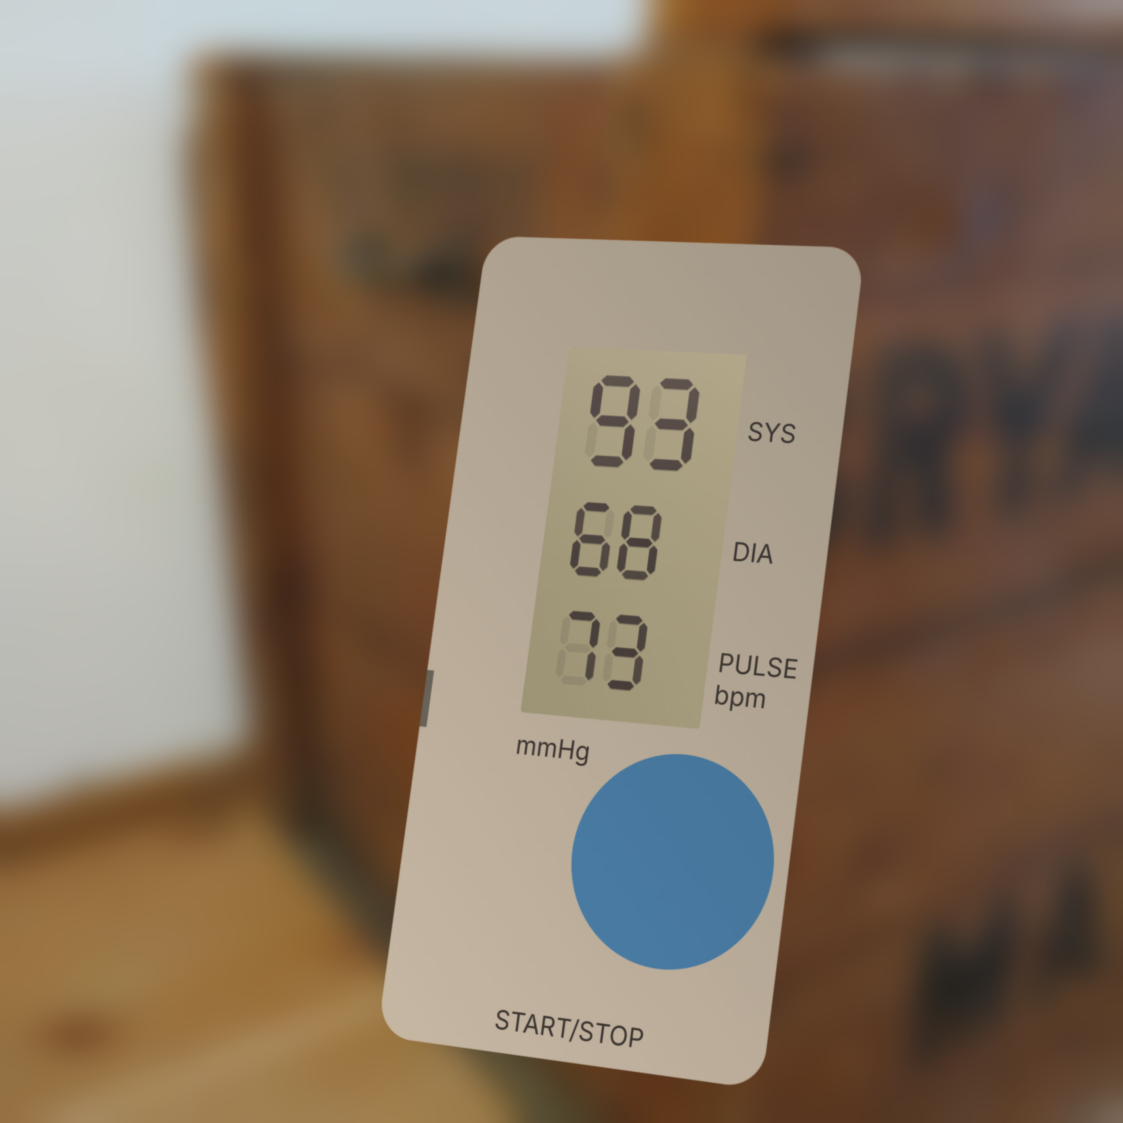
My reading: 73
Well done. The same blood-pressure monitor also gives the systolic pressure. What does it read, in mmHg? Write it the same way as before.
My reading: 93
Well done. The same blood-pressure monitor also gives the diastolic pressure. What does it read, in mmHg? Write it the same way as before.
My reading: 68
